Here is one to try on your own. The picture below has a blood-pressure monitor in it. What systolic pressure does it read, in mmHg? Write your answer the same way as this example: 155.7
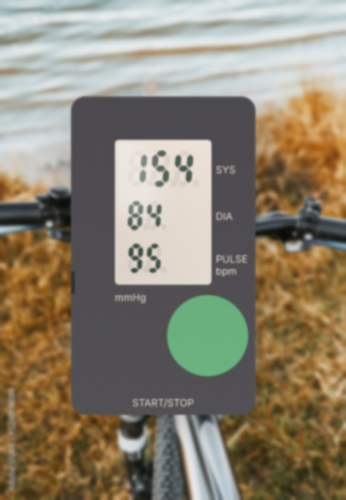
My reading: 154
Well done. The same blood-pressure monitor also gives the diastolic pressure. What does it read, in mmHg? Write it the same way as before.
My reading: 84
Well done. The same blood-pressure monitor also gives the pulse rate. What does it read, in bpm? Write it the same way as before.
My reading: 95
